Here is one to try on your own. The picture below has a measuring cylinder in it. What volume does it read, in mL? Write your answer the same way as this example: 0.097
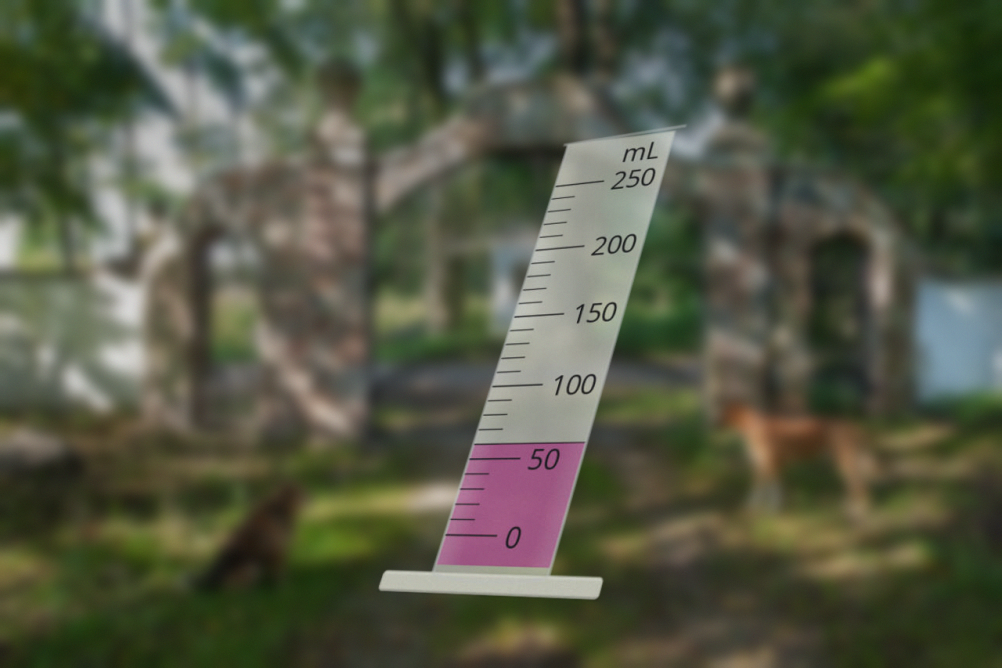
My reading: 60
